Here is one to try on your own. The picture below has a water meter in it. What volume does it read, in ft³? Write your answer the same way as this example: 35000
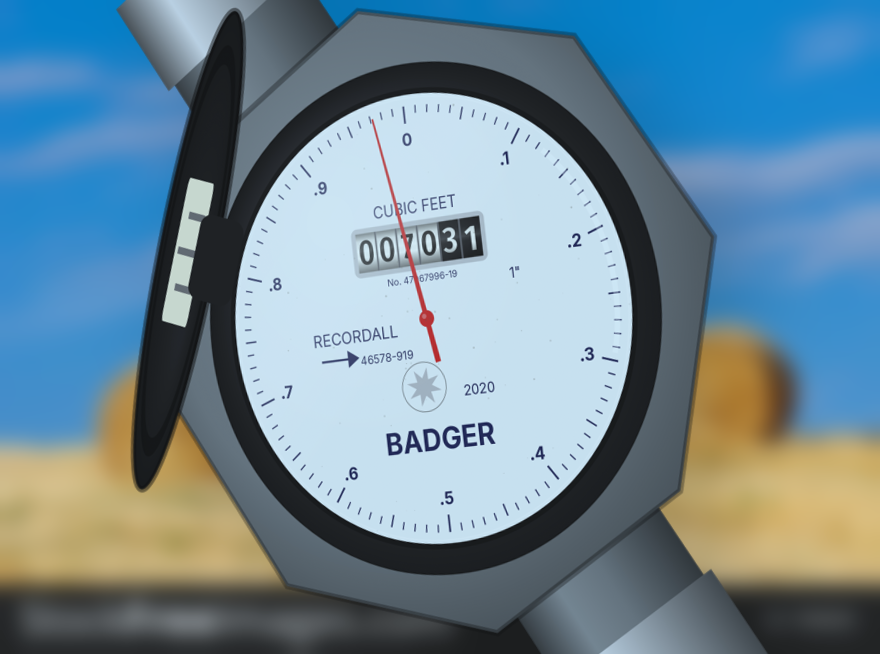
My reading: 7030.97
